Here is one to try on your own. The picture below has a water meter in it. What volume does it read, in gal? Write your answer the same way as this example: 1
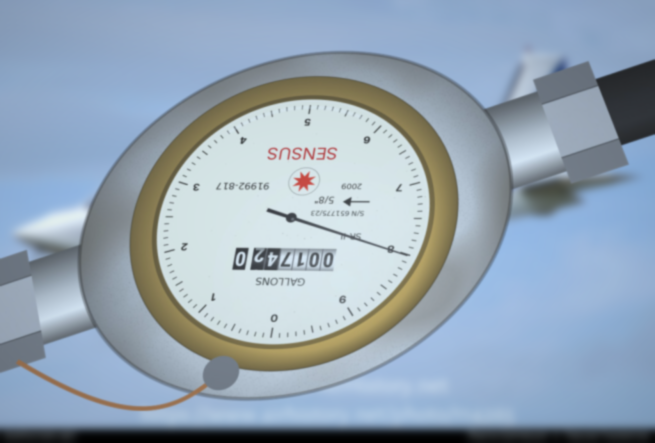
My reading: 17418.0
